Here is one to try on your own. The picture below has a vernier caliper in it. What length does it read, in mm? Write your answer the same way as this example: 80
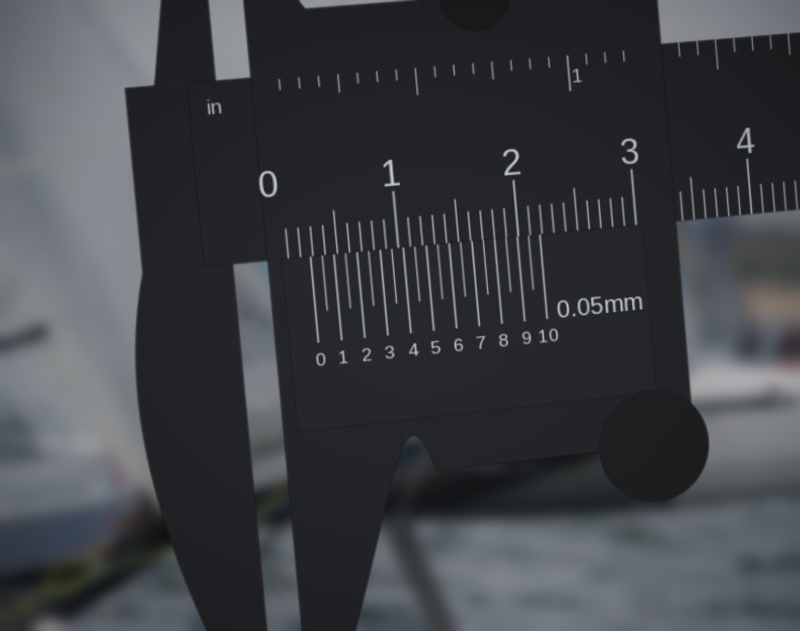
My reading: 2.8
